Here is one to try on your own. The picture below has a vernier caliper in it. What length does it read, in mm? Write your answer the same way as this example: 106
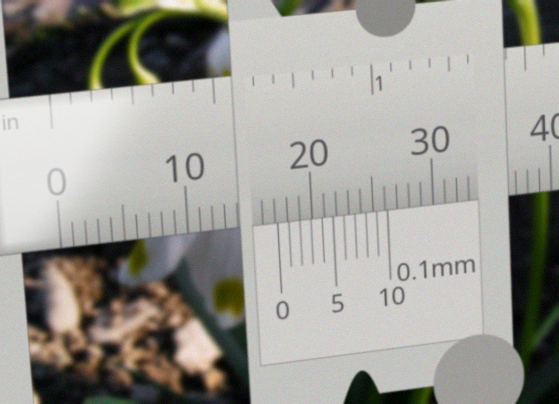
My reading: 17.2
